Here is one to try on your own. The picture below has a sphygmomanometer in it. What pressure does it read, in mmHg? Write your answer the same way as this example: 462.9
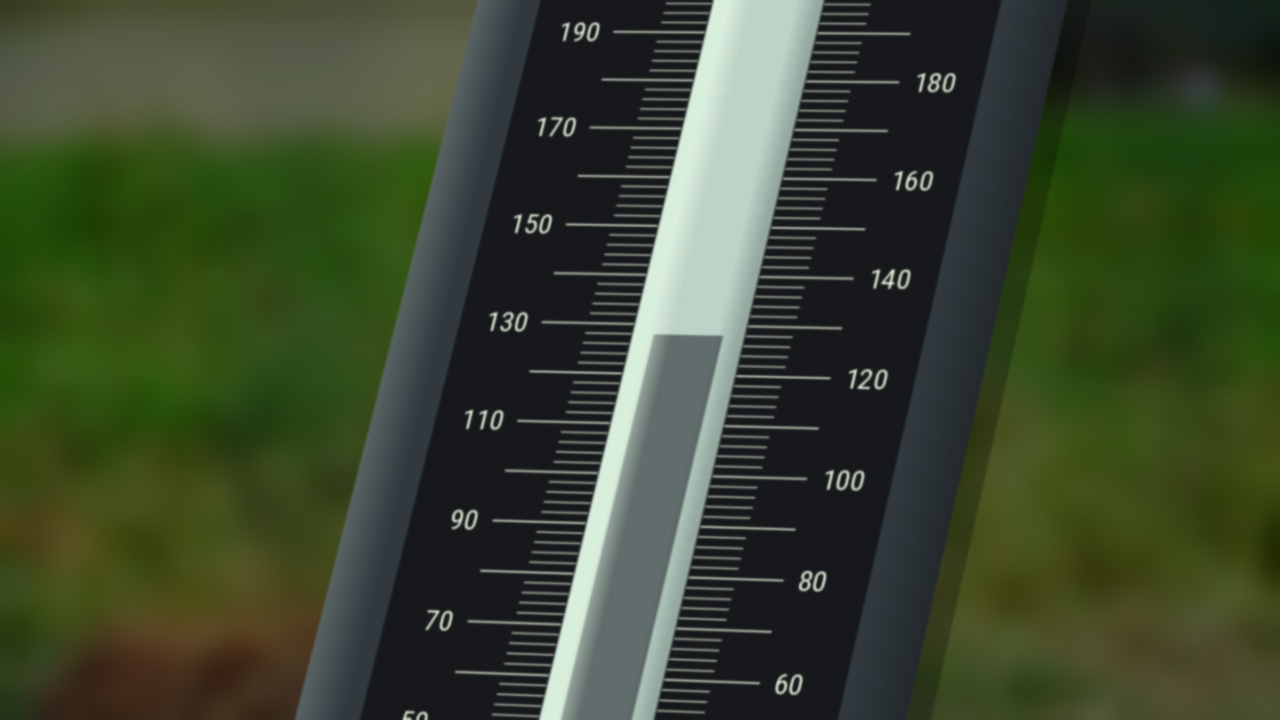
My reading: 128
